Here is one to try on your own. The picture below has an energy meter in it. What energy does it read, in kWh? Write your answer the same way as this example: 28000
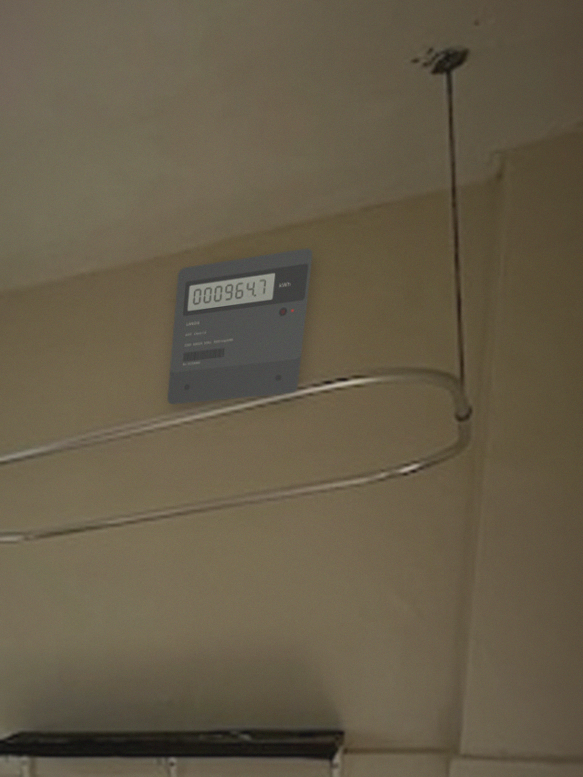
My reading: 964.7
